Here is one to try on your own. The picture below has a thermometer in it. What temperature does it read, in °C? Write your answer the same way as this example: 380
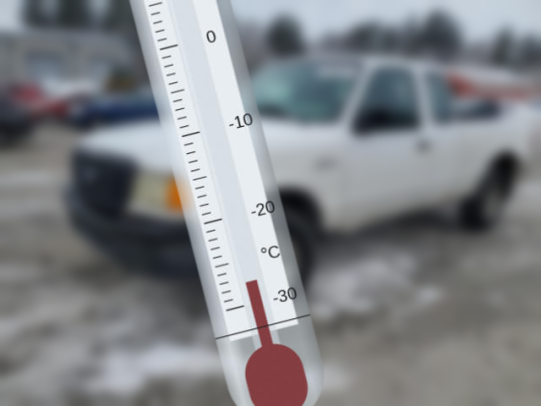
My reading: -27.5
